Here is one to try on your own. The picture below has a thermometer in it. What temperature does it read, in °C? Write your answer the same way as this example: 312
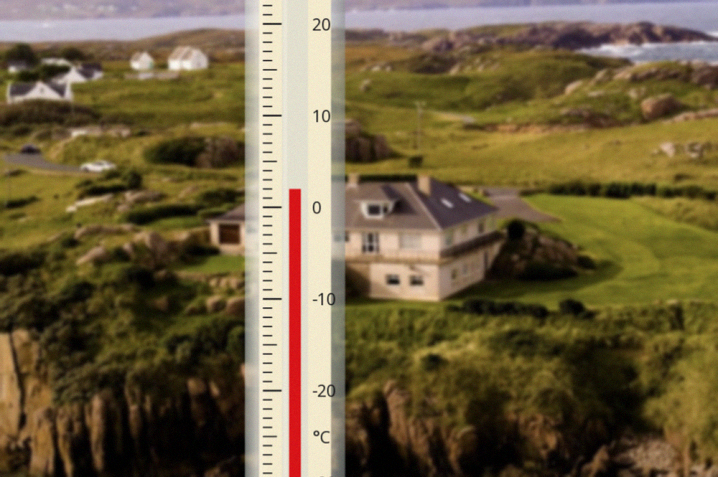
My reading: 2
